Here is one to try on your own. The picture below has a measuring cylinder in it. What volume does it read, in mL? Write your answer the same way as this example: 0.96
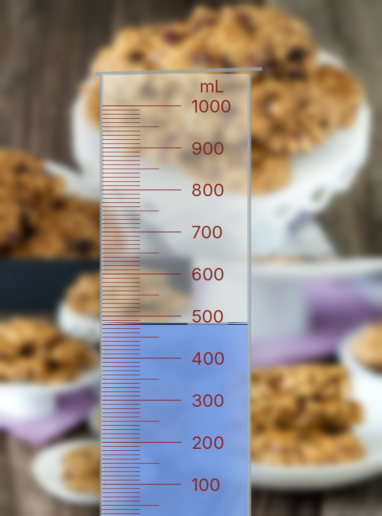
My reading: 480
